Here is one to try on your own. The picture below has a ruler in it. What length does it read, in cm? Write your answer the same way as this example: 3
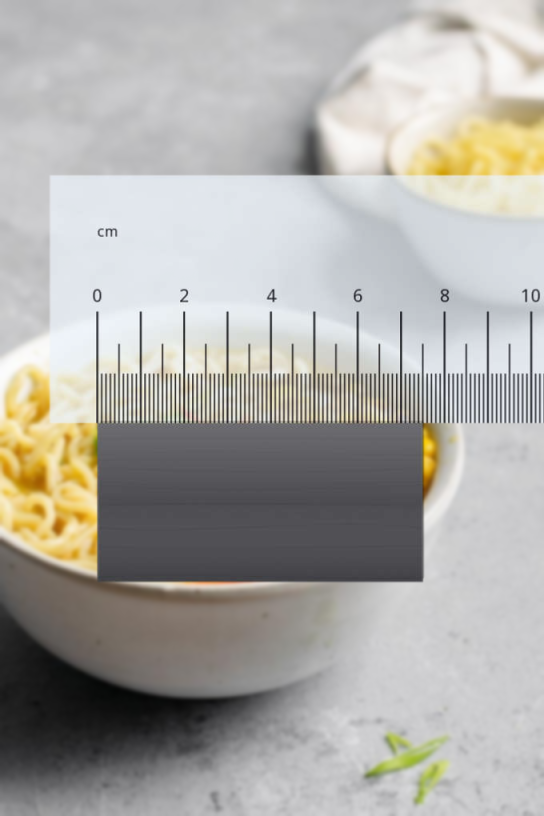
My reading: 7.5
